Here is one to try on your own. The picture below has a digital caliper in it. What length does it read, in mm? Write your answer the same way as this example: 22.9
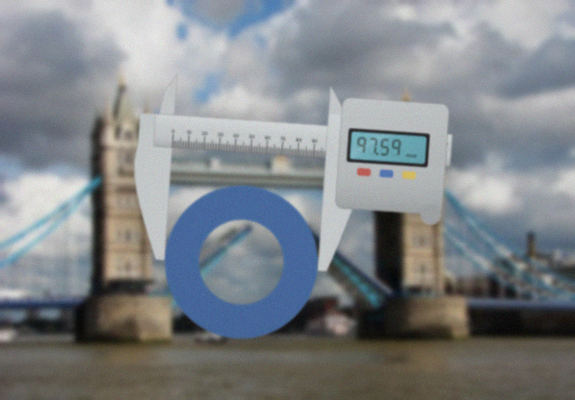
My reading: 97.59
